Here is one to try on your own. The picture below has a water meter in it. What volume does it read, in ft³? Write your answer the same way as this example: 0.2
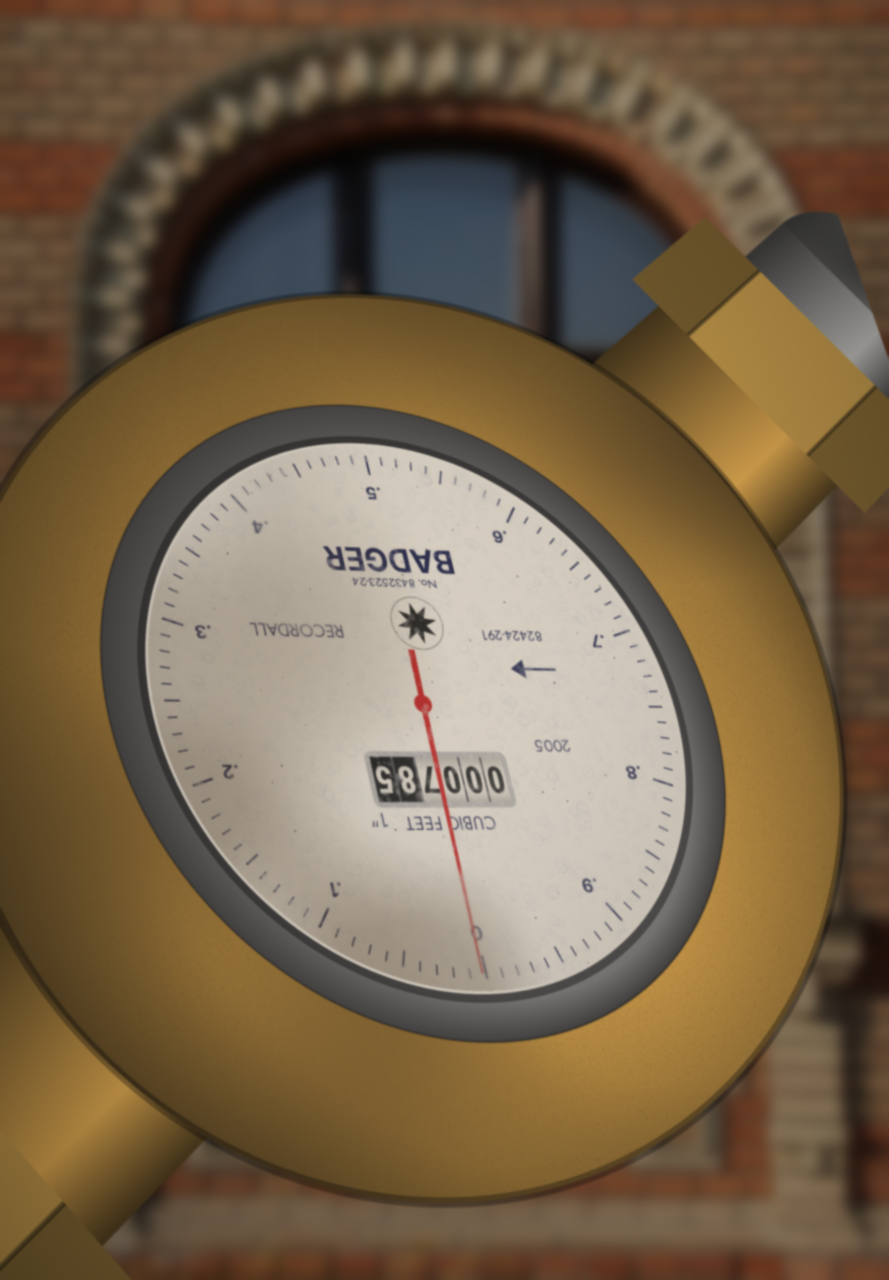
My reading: 785.00
